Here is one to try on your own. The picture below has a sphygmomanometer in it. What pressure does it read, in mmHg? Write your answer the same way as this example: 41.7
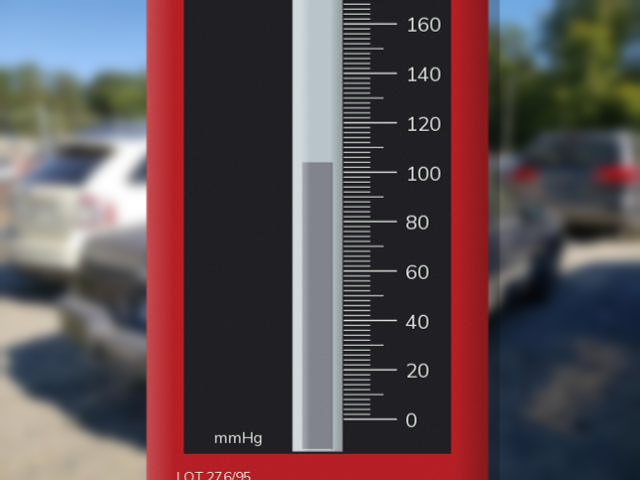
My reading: 104
